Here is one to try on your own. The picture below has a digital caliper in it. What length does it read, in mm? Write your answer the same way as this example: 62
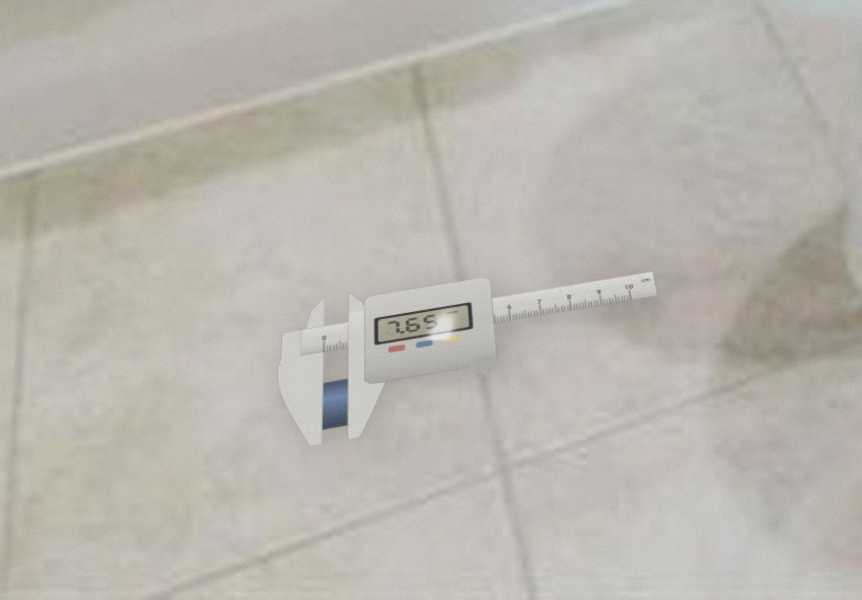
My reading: 7.65
